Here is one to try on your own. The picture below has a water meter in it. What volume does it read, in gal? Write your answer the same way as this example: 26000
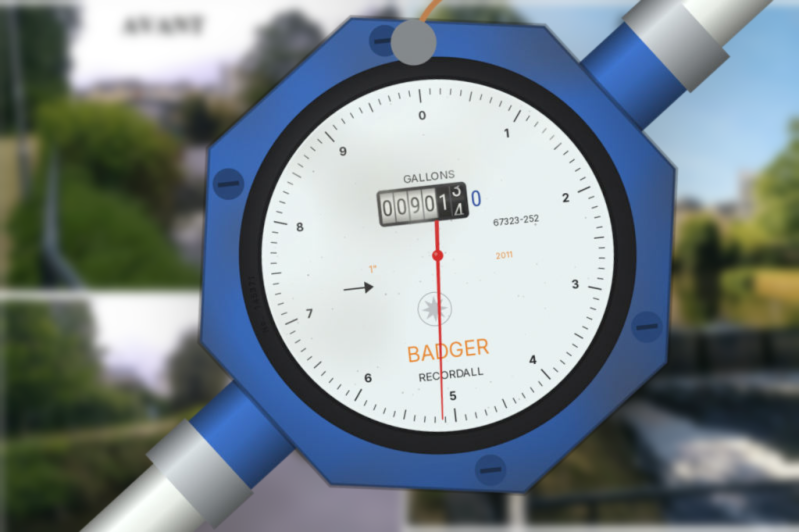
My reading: 90135.1
